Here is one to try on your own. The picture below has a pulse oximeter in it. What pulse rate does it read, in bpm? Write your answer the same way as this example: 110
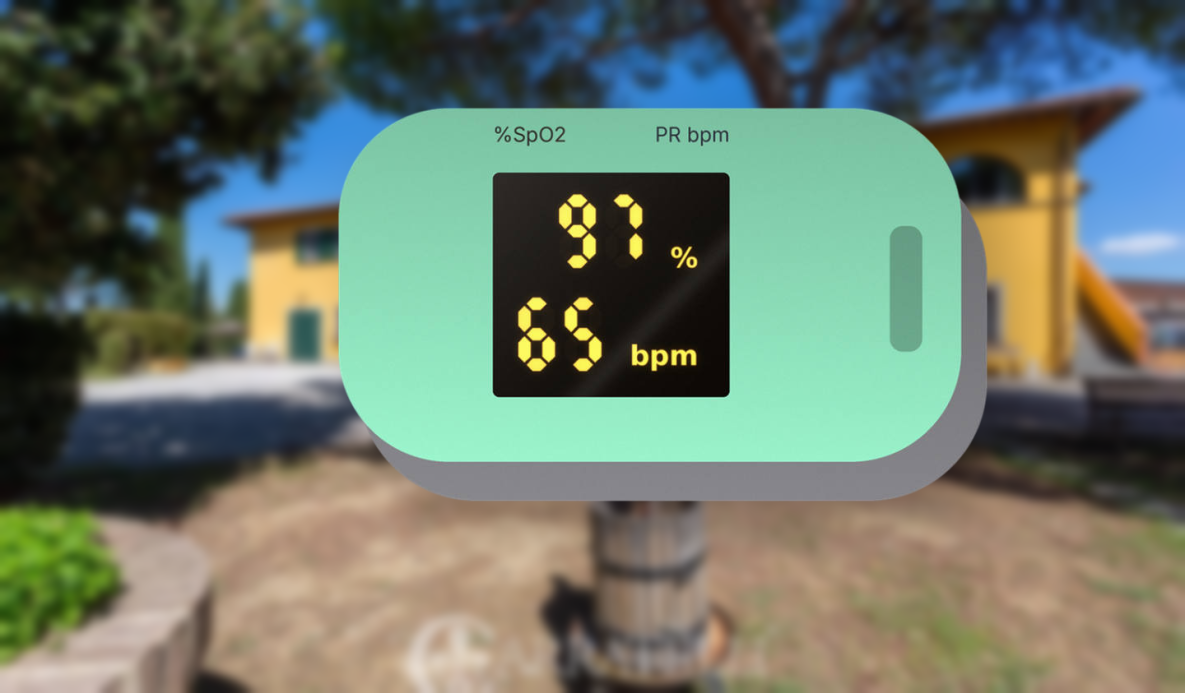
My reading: 65
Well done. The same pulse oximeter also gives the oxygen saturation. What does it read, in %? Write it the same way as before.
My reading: 97
